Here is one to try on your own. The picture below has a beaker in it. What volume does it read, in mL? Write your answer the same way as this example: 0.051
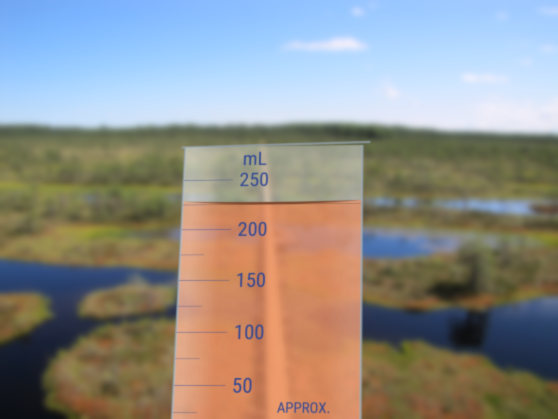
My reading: 225
